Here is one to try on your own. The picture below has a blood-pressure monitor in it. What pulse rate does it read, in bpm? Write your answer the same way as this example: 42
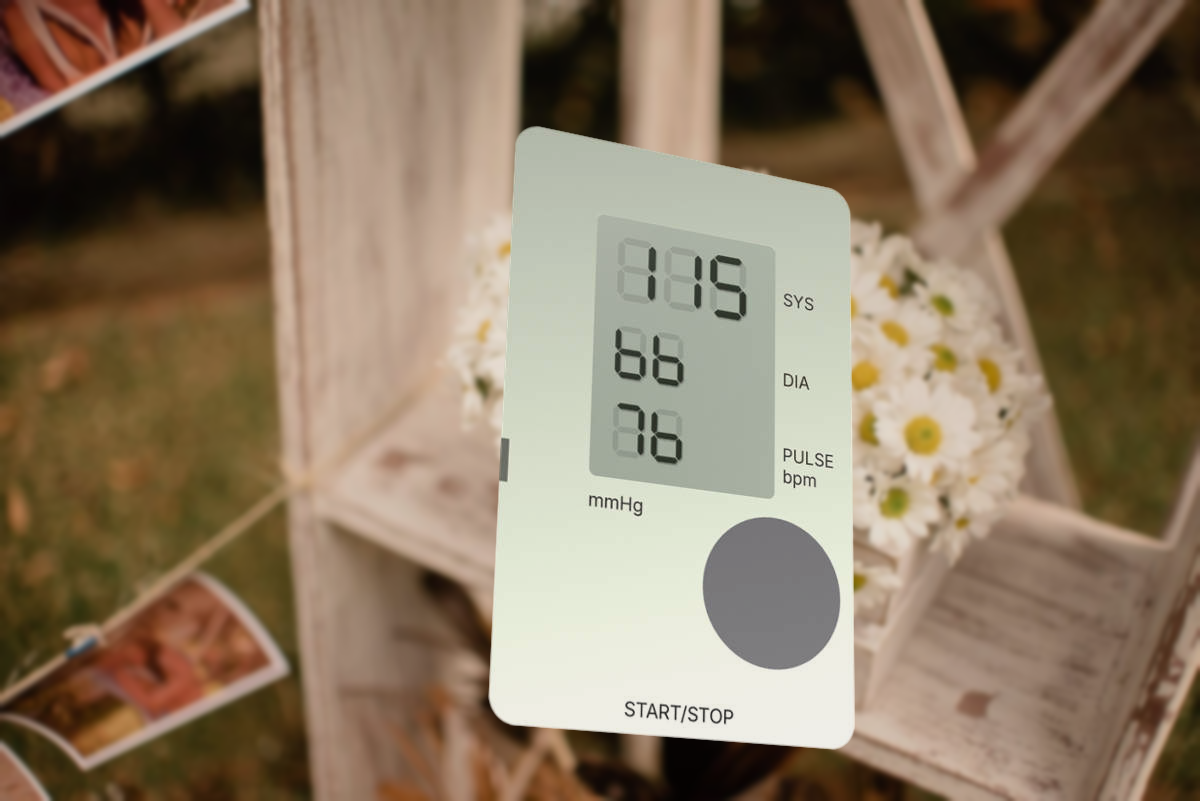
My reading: 76
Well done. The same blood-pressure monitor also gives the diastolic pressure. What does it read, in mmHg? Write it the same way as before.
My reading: 66
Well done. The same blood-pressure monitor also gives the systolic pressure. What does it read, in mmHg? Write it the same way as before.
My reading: 115
